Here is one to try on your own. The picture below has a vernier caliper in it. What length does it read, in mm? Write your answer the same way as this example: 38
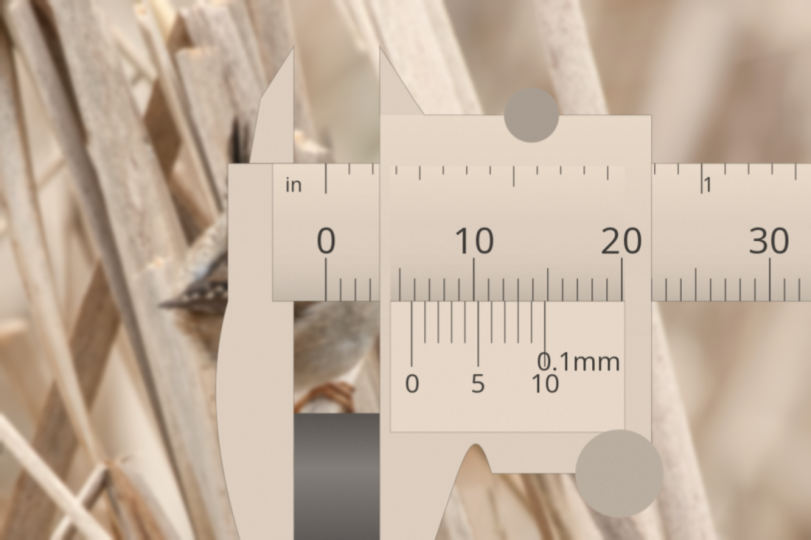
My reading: 5.8
